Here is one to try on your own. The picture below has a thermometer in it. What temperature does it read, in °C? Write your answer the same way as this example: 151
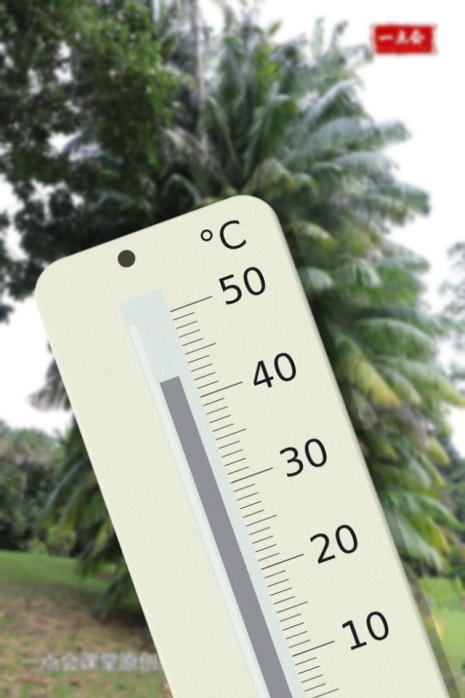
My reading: 43
